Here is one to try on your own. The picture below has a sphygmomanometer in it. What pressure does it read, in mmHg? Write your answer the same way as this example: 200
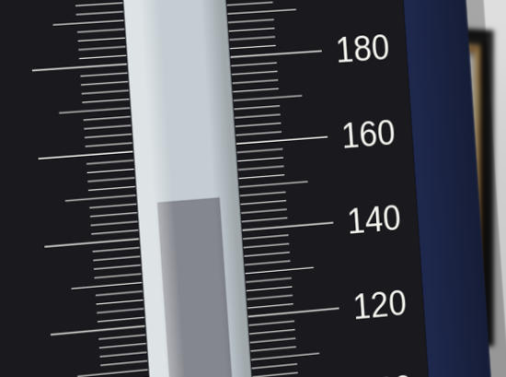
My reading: 148
